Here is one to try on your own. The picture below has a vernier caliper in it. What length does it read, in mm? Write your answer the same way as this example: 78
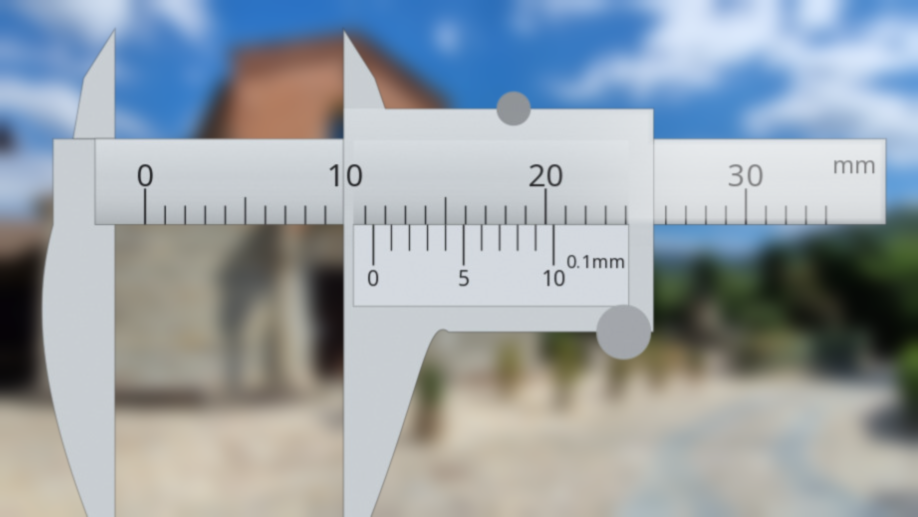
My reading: 11.4
